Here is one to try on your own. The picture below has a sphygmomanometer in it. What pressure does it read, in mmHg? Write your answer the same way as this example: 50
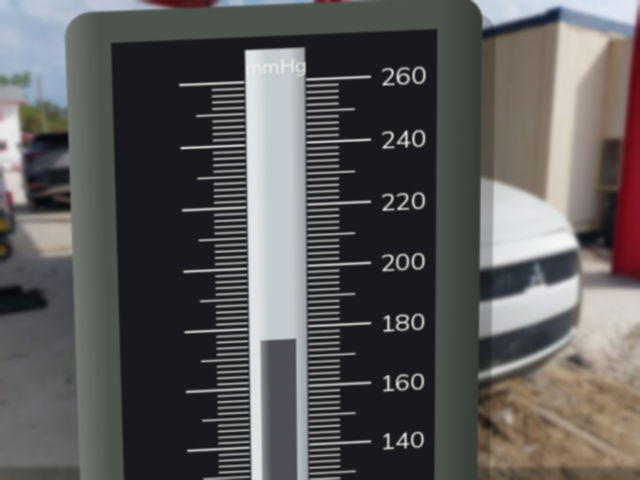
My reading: 176
